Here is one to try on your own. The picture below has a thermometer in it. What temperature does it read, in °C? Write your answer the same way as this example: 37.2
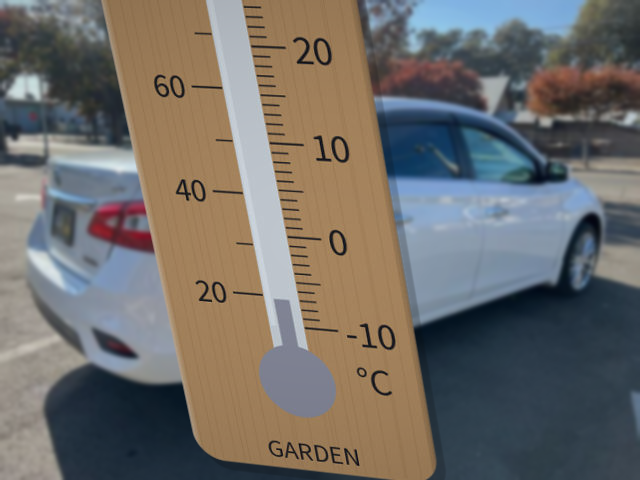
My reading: -7
